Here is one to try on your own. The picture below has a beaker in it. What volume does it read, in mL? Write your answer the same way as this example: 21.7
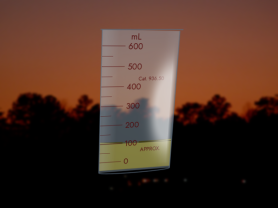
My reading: 100
